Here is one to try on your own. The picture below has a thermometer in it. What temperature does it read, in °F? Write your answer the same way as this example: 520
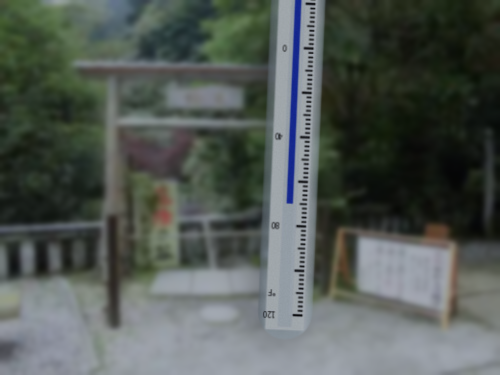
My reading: 70
